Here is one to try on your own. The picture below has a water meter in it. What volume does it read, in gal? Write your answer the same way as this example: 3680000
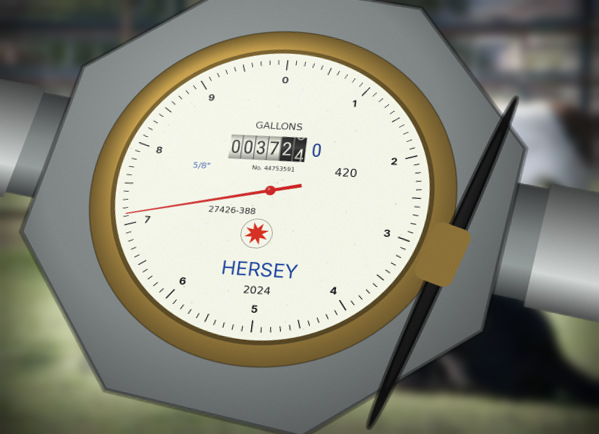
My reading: 37237.1
